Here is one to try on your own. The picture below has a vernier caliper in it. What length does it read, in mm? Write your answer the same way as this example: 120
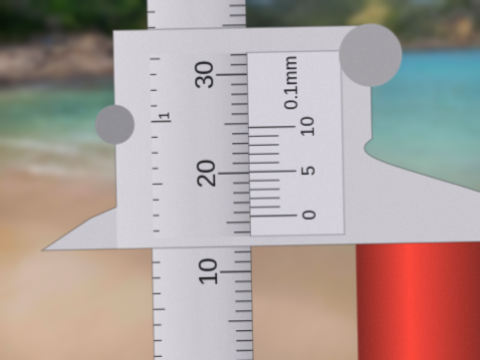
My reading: 15.6
